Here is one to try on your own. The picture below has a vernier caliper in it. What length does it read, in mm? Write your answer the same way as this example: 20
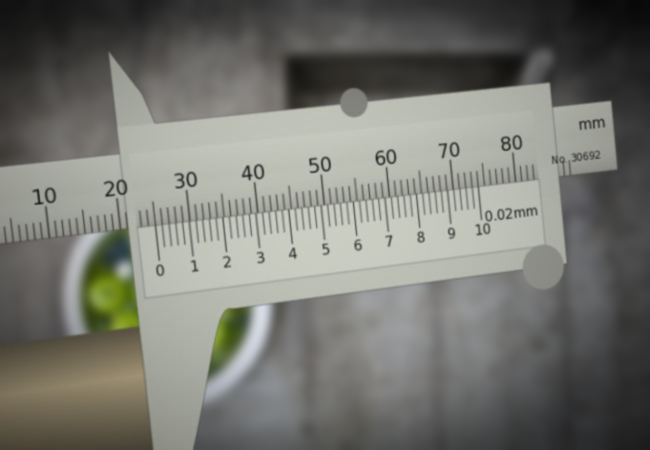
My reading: 25.0
